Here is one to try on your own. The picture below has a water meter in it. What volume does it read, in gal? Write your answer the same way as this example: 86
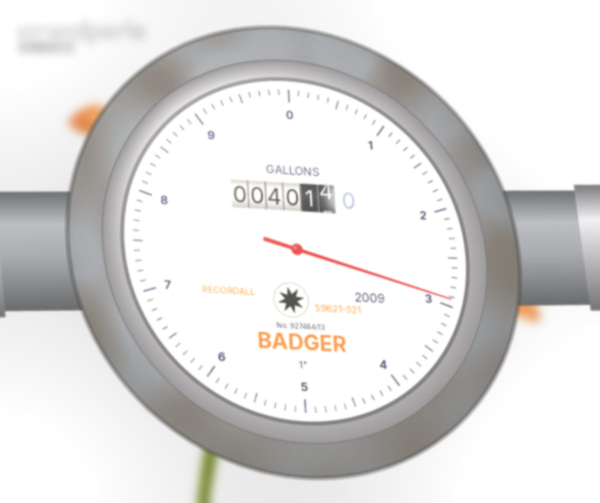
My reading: 40142.9
